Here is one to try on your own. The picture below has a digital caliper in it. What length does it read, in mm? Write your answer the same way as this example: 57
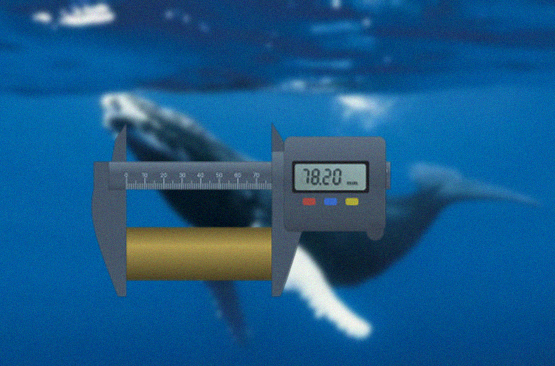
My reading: 78.20
